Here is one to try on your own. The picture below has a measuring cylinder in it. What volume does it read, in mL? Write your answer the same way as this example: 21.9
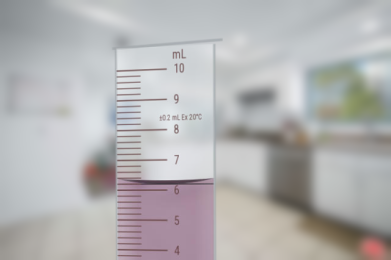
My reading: 6.2
